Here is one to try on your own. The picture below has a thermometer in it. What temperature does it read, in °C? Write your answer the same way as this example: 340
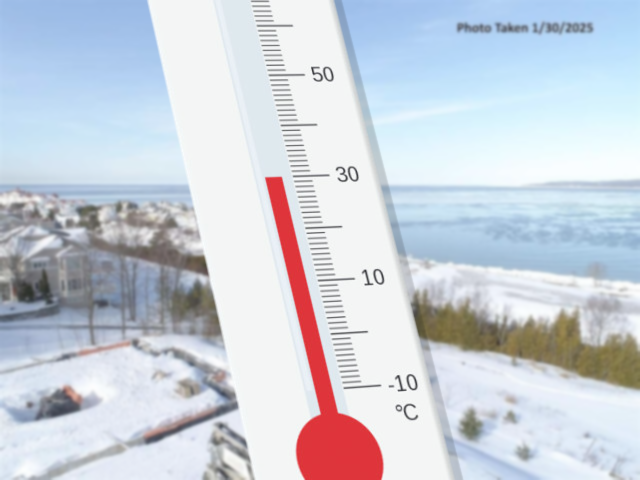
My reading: 30
